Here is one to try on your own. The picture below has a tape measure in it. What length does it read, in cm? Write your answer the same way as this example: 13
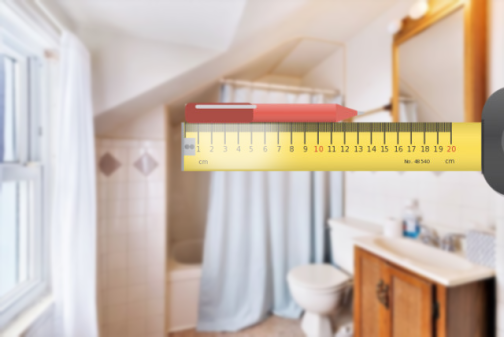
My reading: 13.5
